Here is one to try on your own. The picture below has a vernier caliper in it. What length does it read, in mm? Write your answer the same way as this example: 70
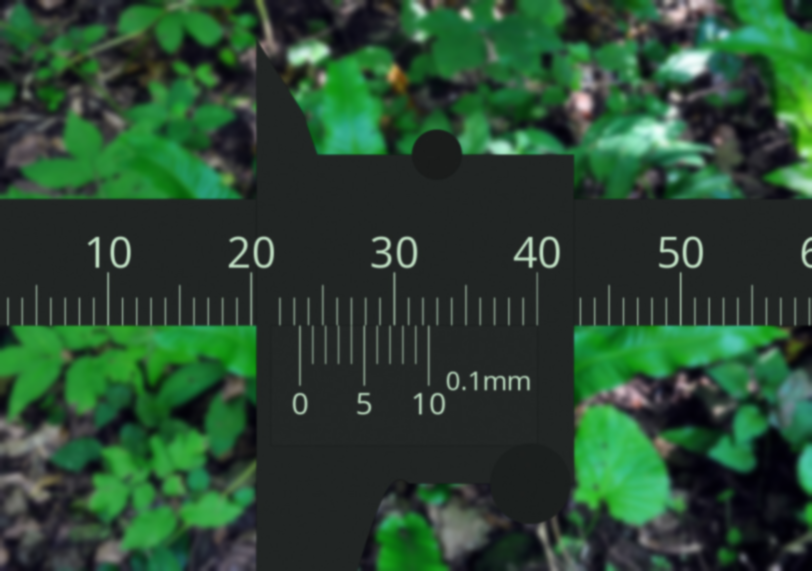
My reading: 23.4
